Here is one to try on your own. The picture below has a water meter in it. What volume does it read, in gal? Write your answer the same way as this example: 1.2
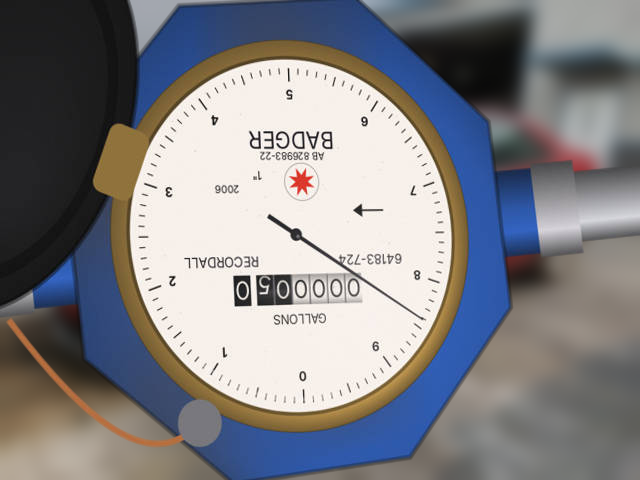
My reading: 48.4
